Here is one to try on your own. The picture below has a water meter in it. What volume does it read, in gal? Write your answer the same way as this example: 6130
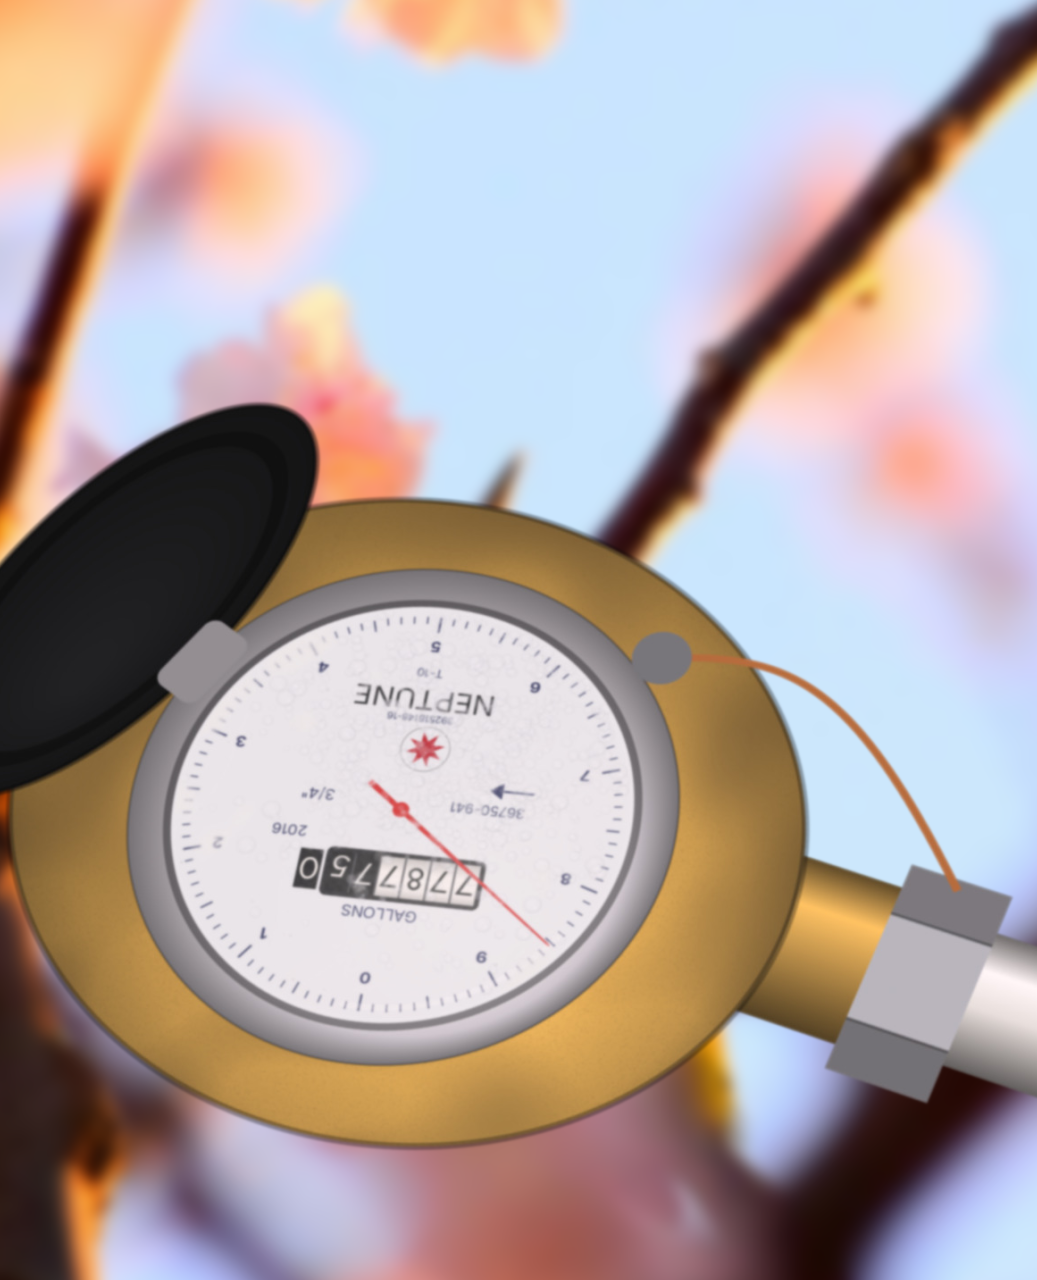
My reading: 7787748.5
